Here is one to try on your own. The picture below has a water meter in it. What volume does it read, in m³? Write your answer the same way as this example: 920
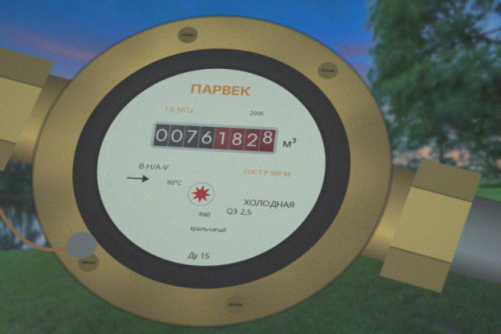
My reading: 76.1828
